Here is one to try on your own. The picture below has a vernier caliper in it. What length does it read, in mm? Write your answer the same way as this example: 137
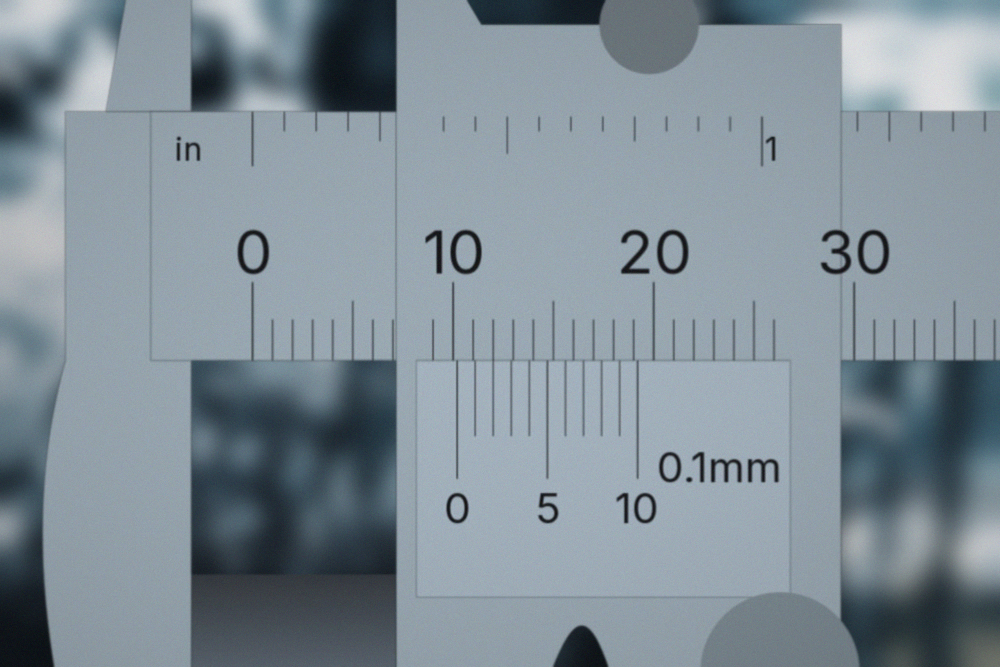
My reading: 10.2
